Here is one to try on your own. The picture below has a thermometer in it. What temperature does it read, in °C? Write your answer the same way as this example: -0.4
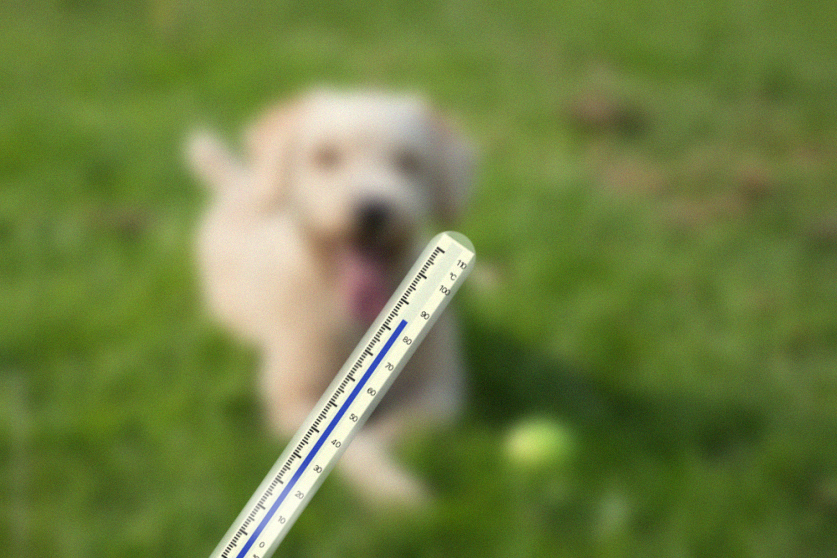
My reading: 85
